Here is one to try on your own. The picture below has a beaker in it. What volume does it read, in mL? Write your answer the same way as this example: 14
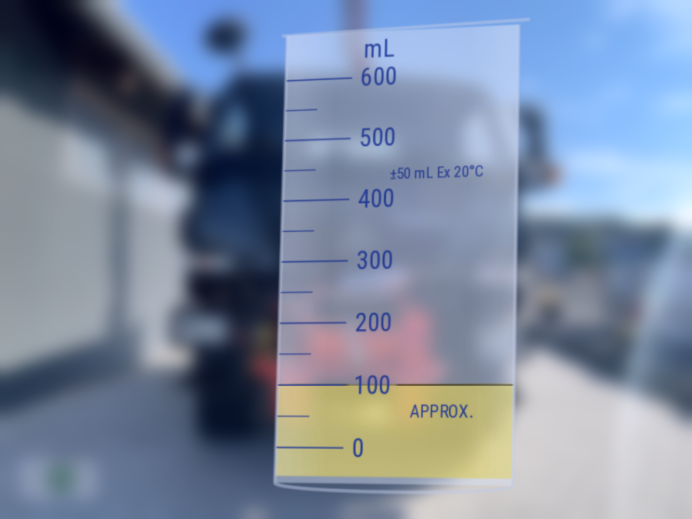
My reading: 100
